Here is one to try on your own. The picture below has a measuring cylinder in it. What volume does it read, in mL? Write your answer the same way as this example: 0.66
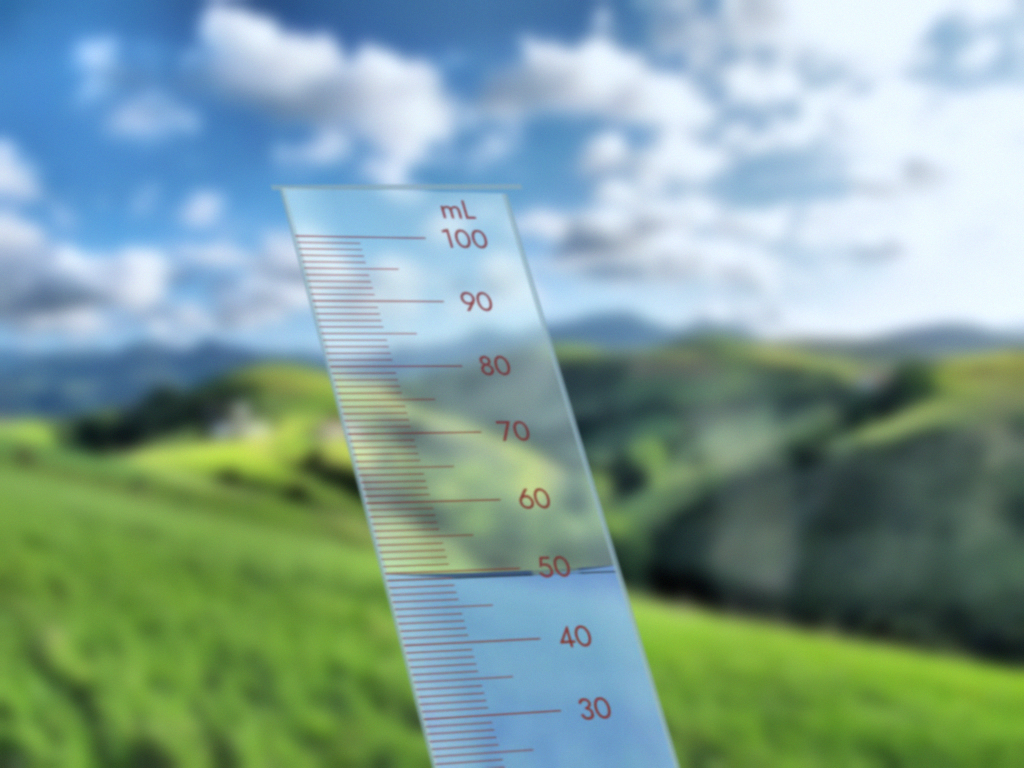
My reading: 49
